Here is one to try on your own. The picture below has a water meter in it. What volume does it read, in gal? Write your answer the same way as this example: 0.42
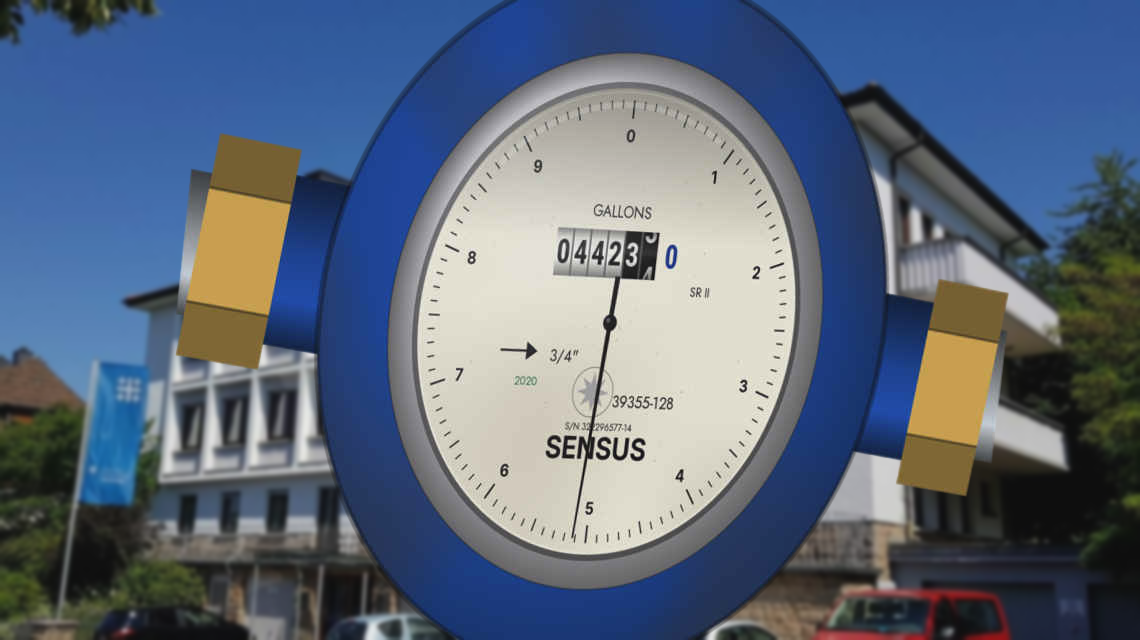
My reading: 442335.1
